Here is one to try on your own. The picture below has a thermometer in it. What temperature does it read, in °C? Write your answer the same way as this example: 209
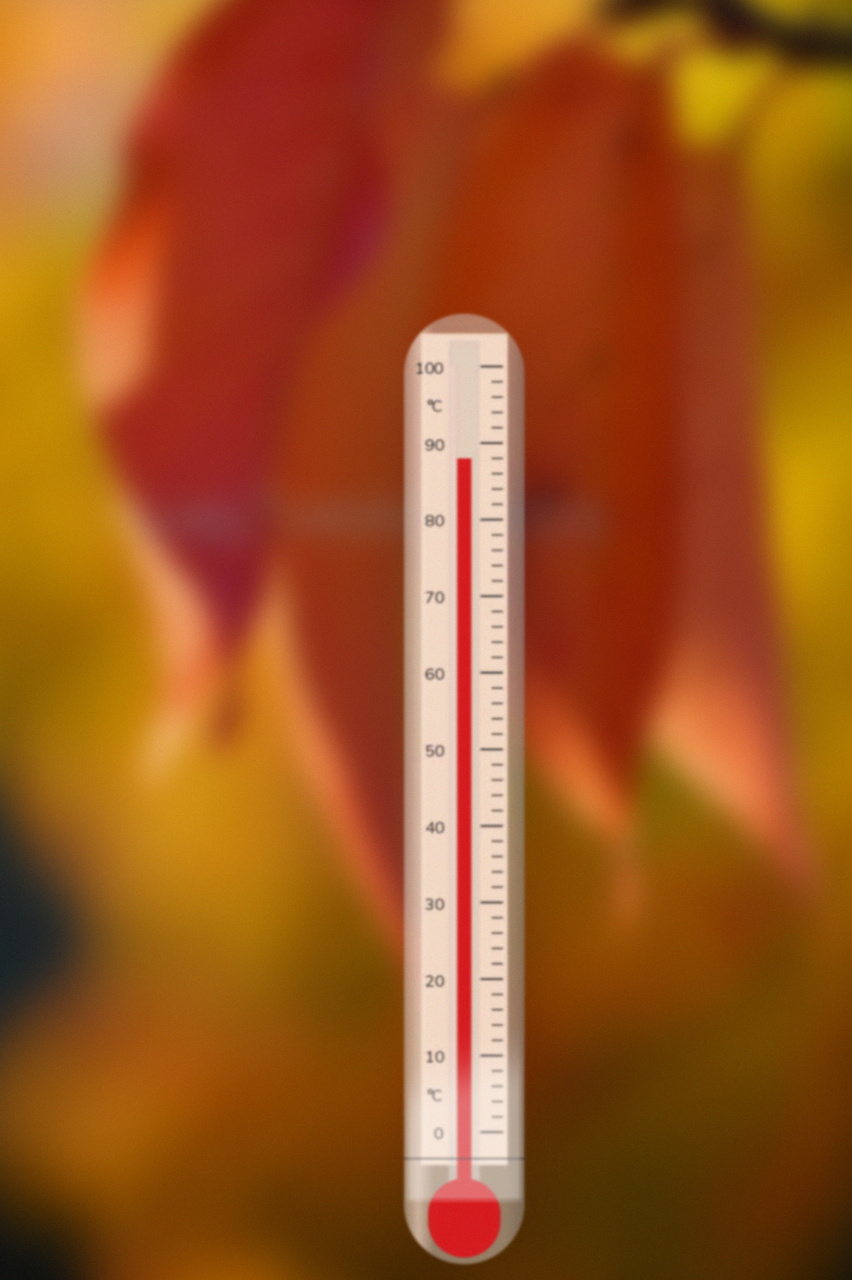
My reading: 88
